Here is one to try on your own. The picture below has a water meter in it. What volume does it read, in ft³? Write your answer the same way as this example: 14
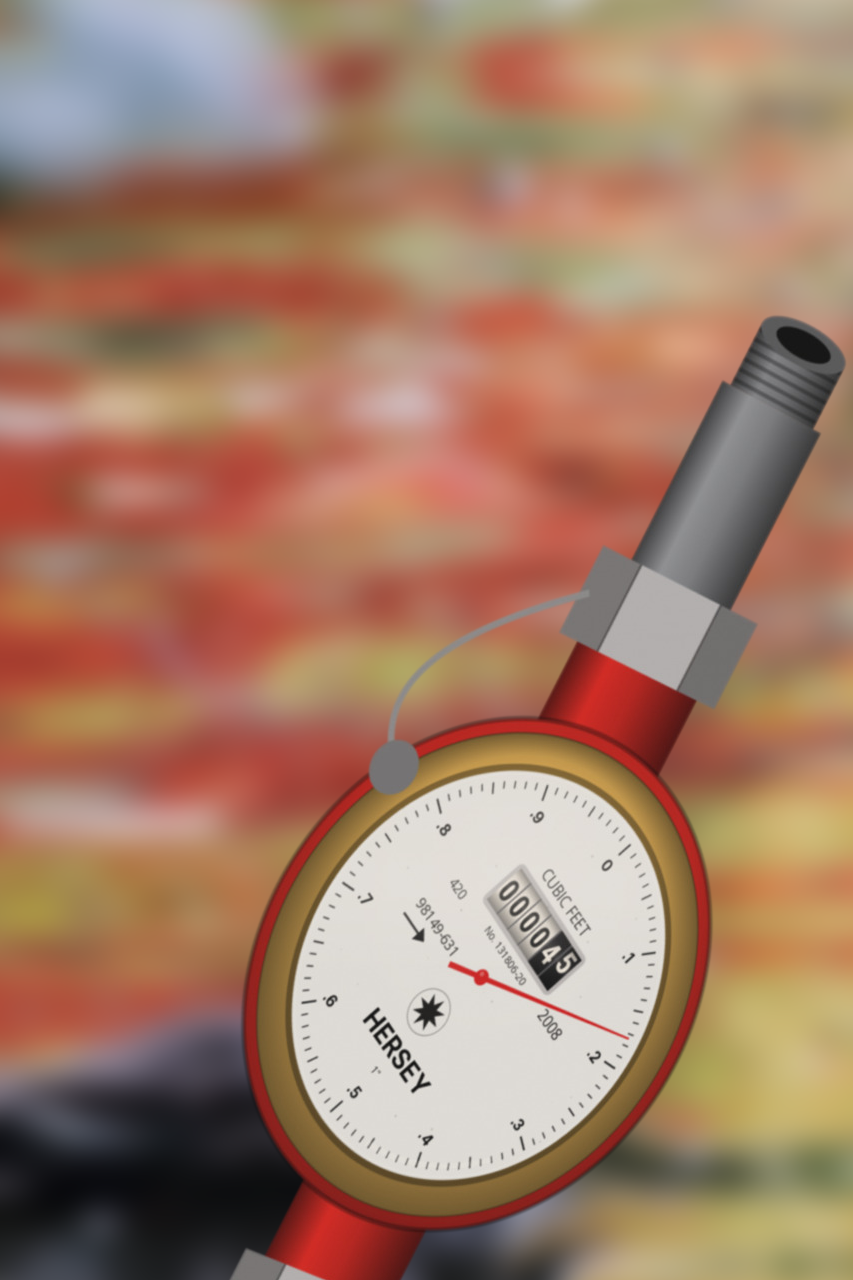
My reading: 45.17
